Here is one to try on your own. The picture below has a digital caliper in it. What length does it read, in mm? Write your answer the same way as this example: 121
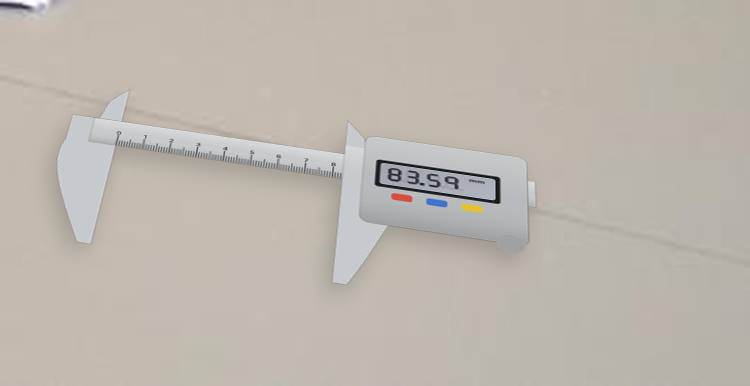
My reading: 83.59
